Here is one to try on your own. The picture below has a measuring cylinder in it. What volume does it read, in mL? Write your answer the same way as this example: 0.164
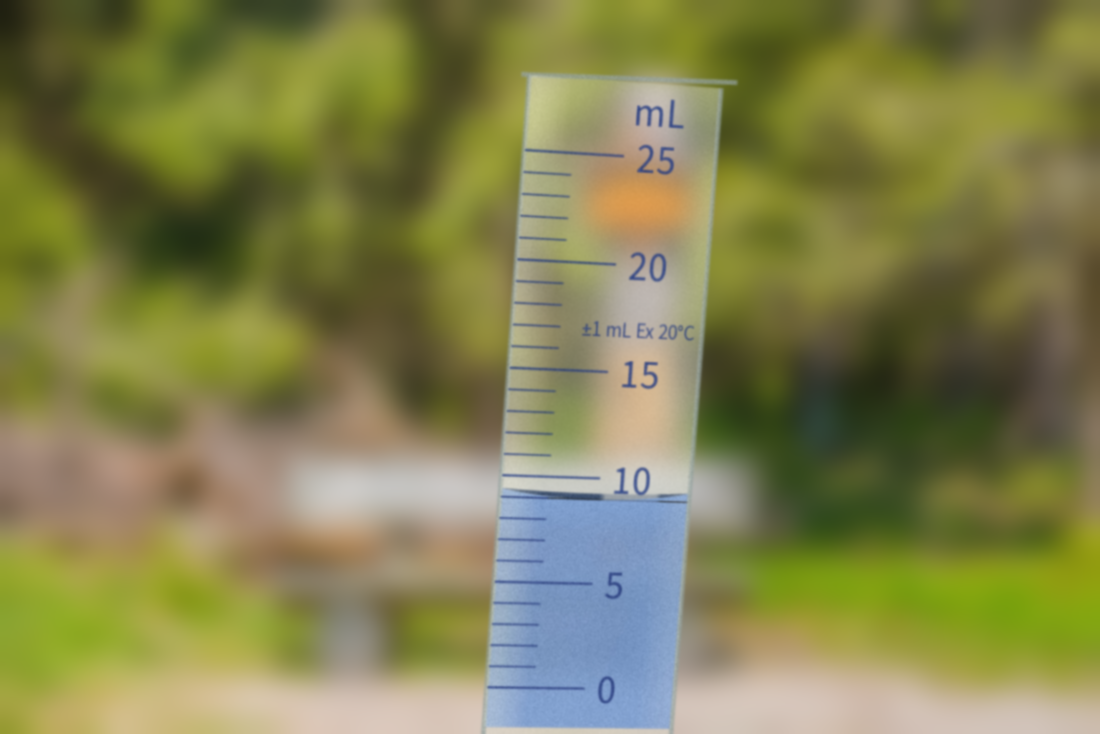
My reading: 9
